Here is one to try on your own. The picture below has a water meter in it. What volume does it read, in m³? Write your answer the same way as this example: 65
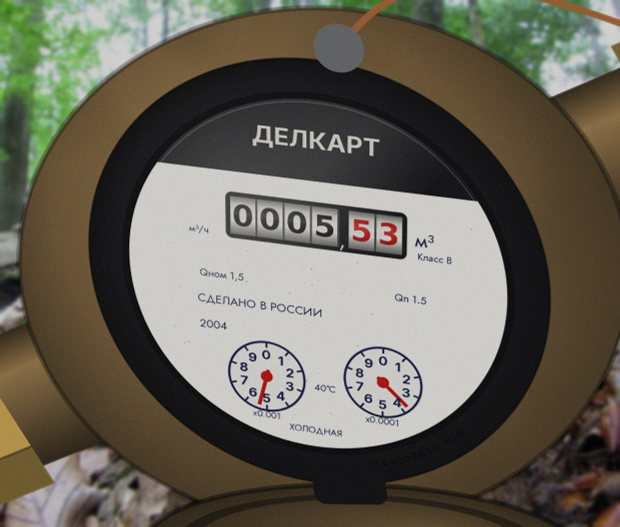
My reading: 5.5353
